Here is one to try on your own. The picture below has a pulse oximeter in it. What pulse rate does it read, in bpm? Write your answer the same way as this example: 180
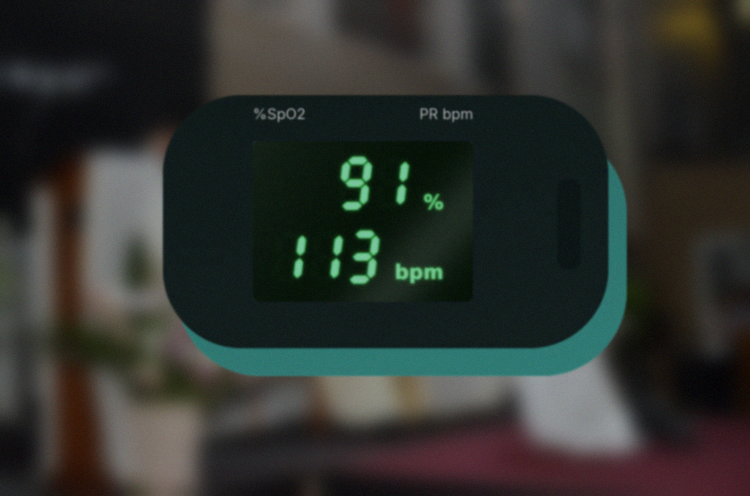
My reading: 113
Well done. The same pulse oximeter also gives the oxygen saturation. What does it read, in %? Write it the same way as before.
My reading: 91
